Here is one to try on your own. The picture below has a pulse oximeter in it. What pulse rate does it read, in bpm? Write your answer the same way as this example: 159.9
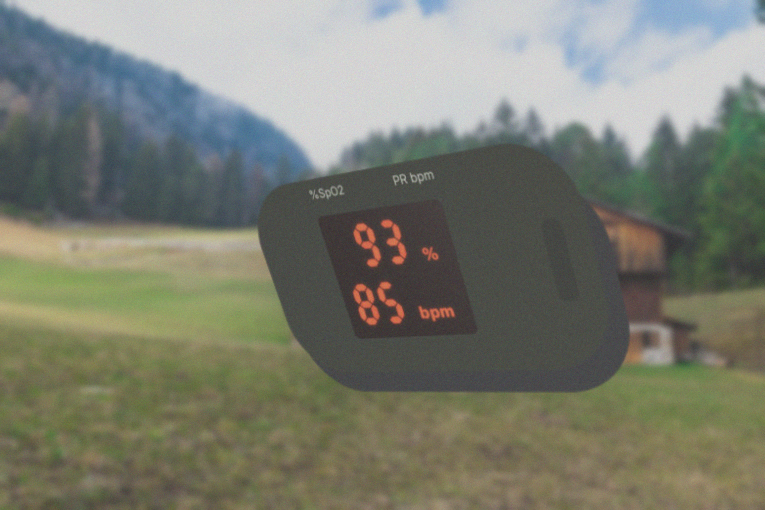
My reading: 85
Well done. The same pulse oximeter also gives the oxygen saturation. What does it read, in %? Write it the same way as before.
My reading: 93
